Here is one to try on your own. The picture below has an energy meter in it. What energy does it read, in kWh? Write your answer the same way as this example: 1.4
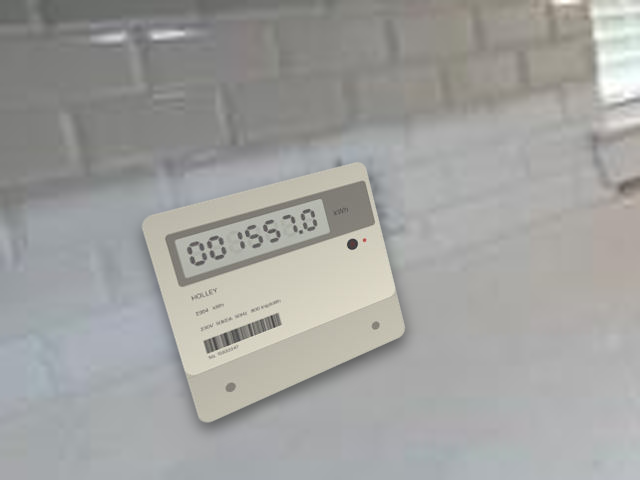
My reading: 1557.0
